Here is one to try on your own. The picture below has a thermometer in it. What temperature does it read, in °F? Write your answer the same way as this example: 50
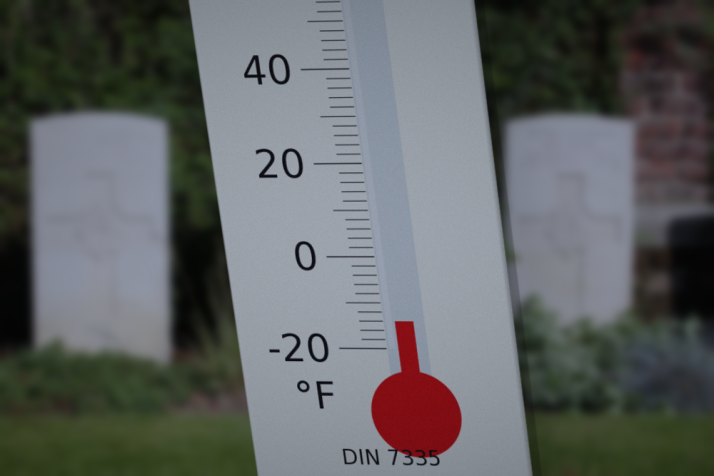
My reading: -14
